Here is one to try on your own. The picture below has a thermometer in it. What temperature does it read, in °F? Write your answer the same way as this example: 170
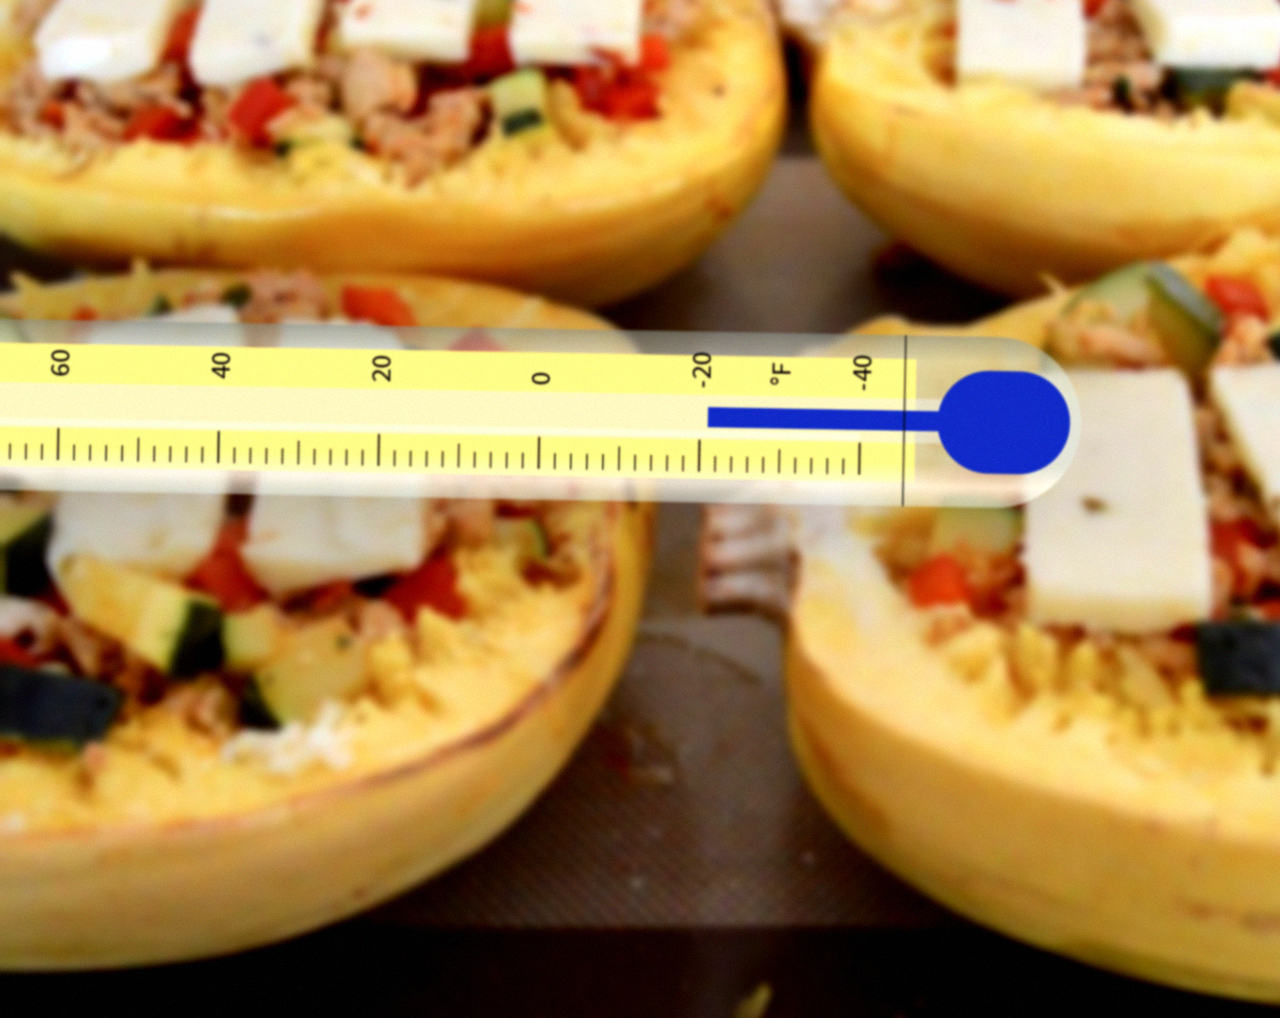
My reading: -21
